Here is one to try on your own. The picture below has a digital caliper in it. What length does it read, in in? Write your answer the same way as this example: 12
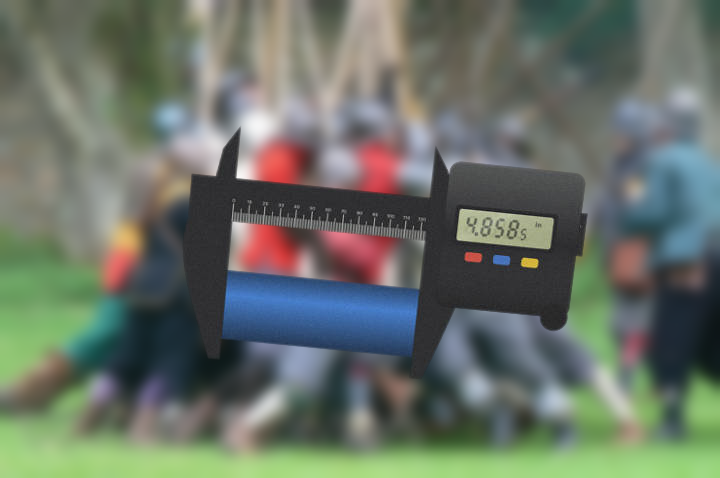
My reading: 4.8585
